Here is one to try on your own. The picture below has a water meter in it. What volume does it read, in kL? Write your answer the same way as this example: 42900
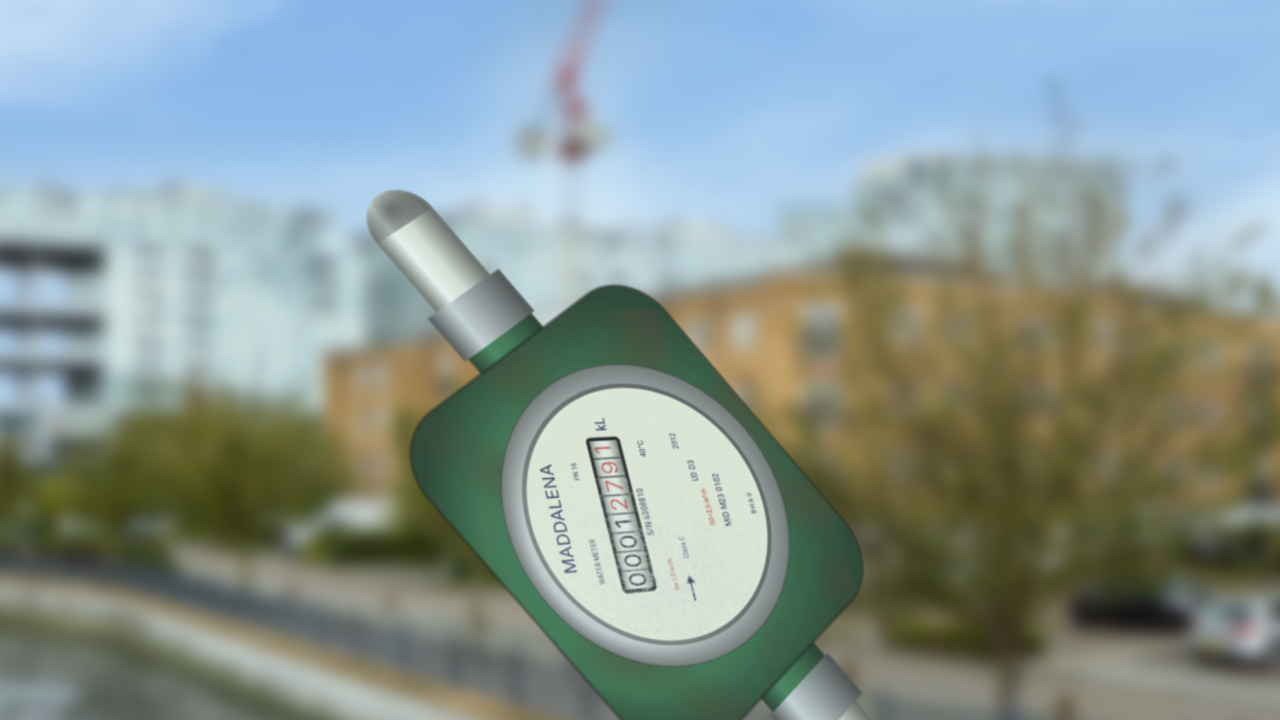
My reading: 1.2791
